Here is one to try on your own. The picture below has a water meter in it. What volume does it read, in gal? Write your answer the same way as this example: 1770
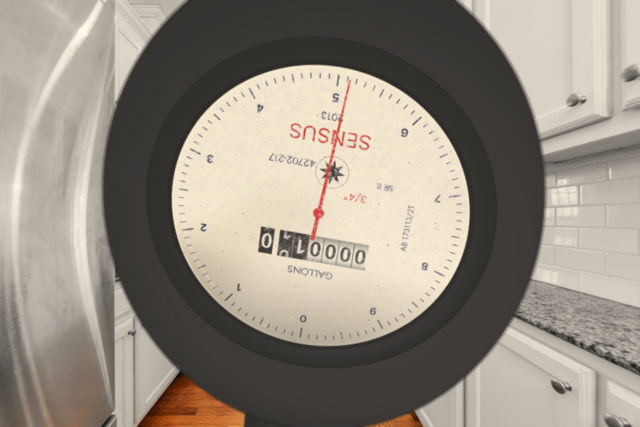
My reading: 105.1
